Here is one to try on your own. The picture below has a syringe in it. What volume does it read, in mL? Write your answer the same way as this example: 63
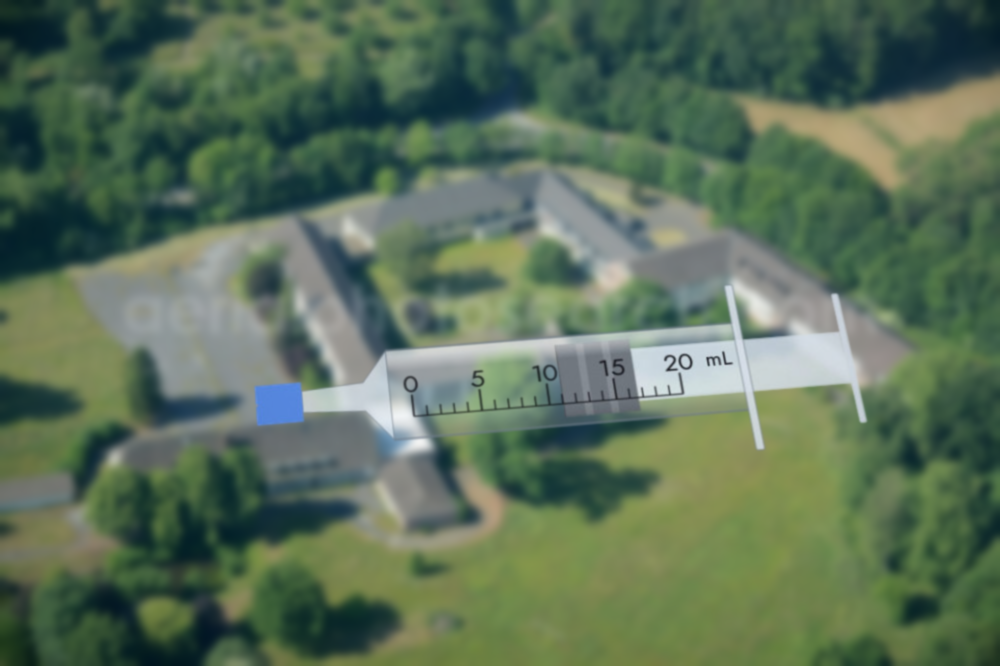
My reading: 11
